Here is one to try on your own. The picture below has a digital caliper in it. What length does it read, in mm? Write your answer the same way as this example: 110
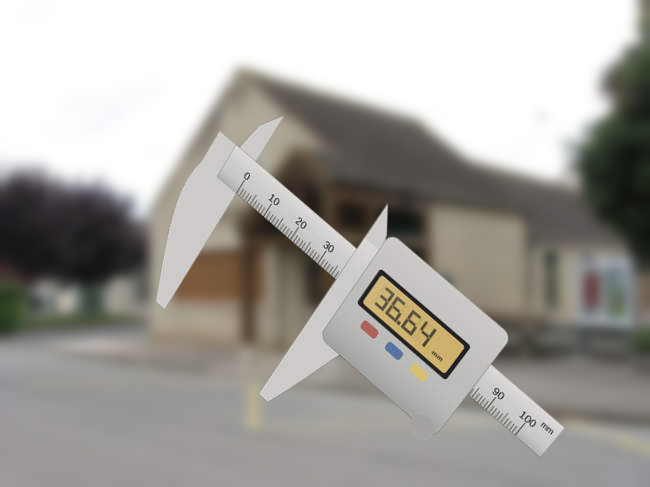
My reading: 36.64
